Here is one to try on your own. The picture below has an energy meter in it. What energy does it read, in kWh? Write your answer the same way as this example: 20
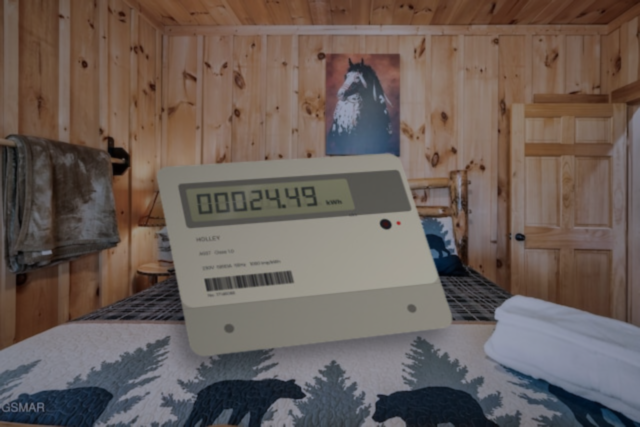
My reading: 24.49
